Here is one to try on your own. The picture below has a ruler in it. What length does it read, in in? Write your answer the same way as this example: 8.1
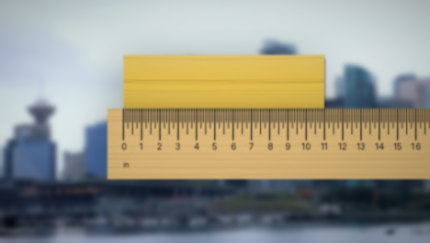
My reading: 11
